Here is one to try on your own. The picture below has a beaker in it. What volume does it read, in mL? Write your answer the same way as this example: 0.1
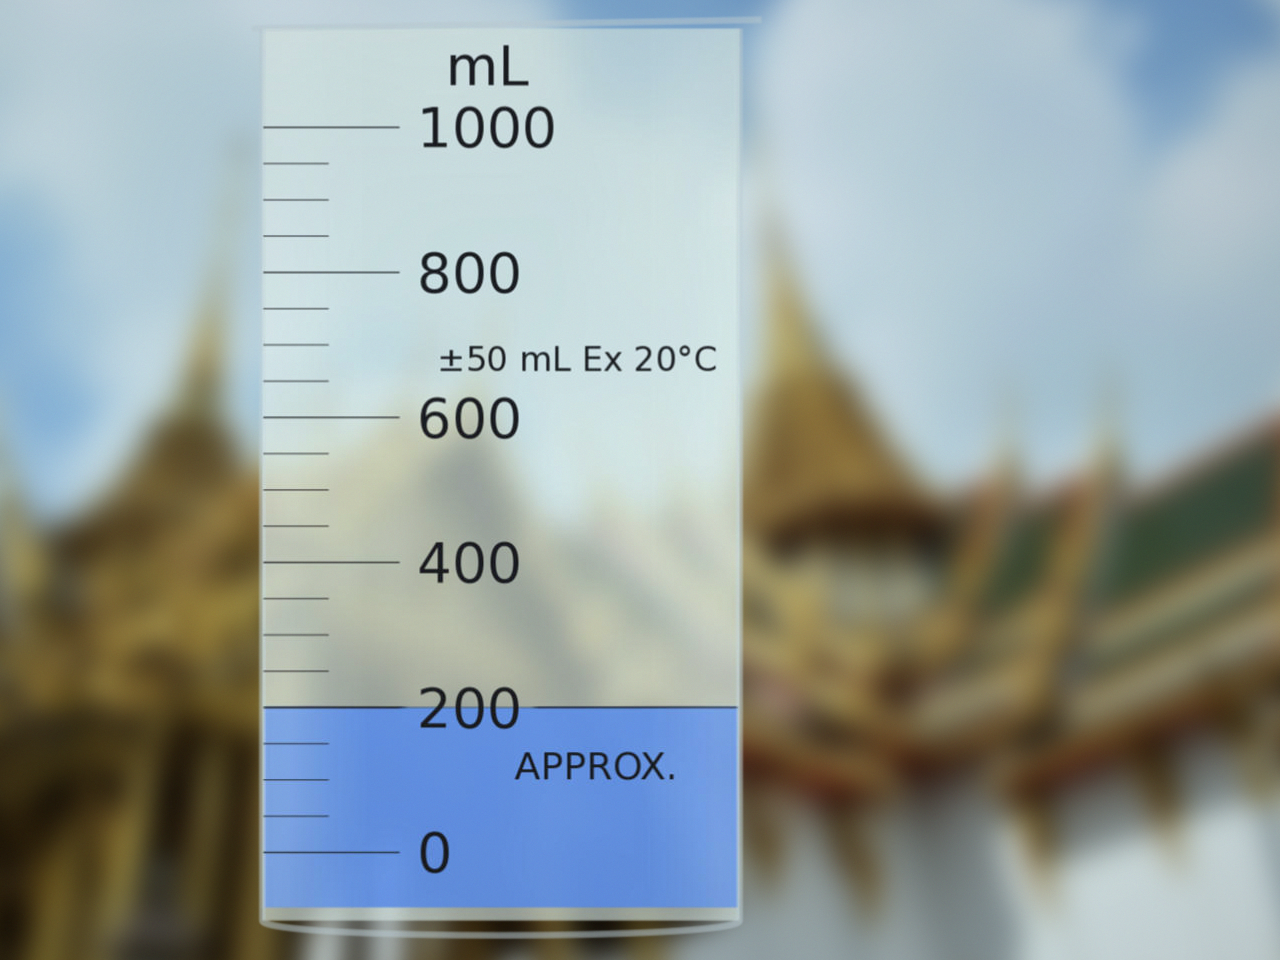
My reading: 200
